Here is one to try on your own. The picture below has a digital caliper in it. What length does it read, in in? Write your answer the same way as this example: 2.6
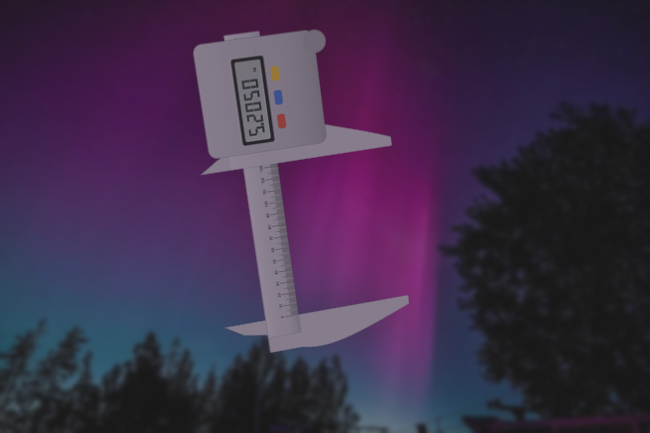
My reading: 5.2050
